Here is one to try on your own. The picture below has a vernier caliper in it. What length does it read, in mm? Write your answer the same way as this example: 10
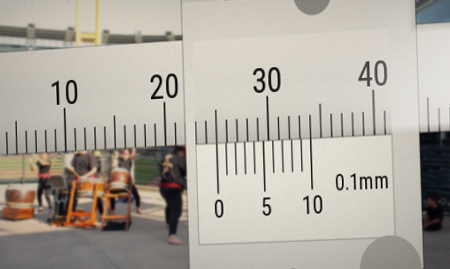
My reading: 25.0
